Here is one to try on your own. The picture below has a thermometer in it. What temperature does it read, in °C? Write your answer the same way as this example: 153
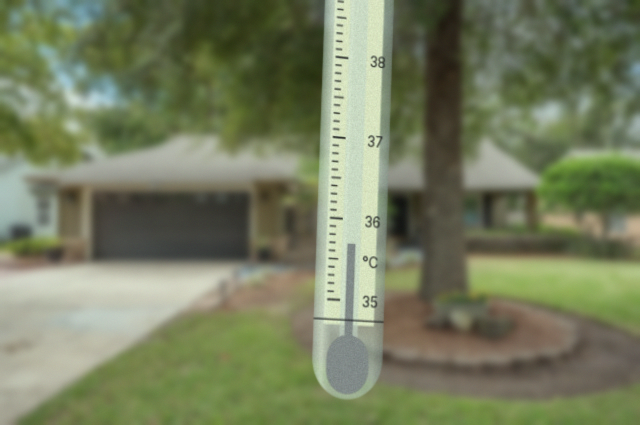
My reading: 35.7
